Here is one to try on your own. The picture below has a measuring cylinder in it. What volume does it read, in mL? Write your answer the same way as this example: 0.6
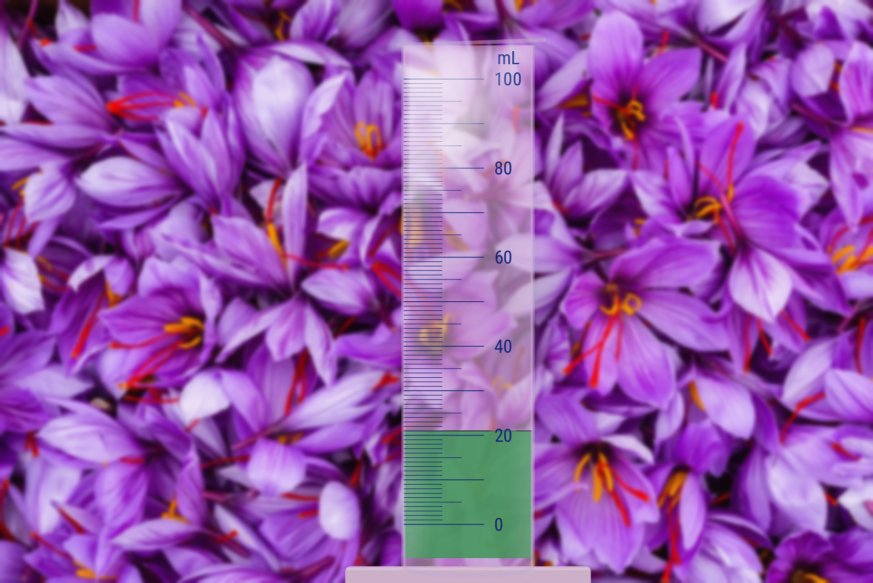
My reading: 21
